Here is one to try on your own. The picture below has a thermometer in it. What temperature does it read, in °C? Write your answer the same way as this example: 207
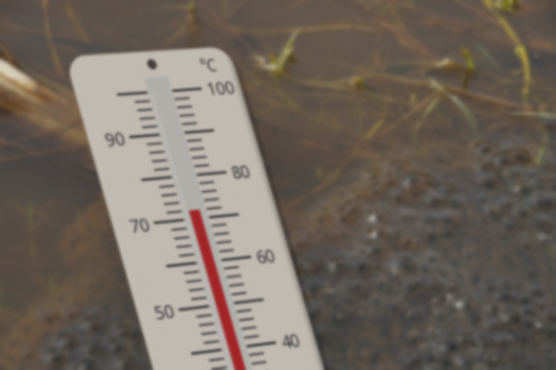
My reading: 72
